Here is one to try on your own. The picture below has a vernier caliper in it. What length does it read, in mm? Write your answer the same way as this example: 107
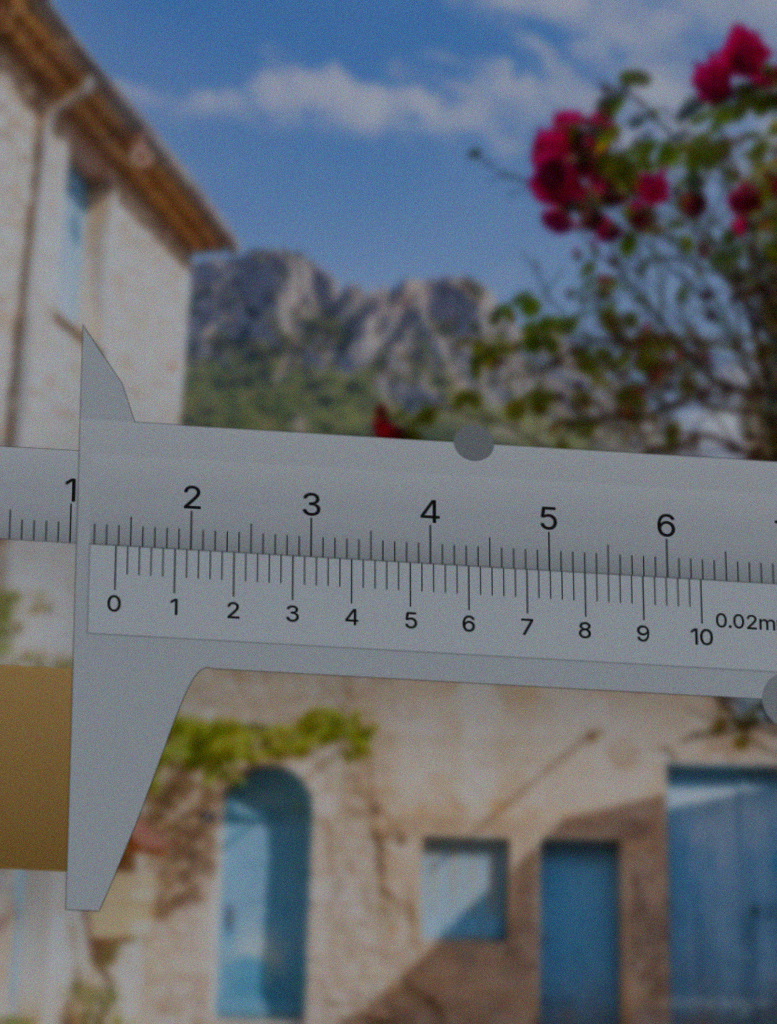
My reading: 13.8
